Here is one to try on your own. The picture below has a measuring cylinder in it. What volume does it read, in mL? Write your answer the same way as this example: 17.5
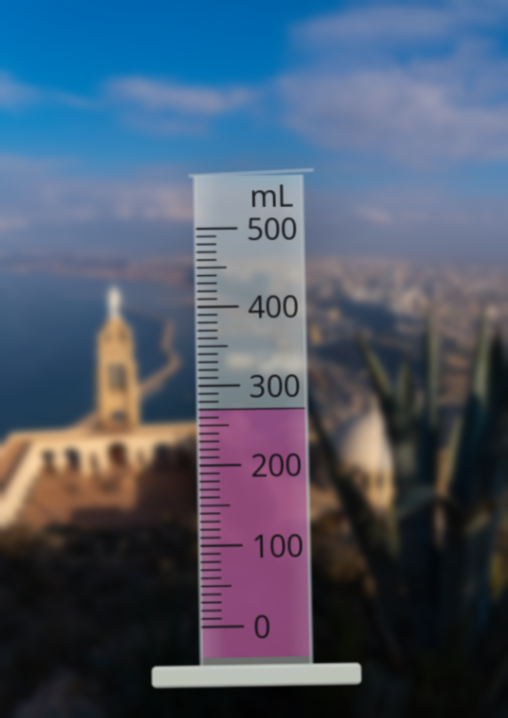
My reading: 270
